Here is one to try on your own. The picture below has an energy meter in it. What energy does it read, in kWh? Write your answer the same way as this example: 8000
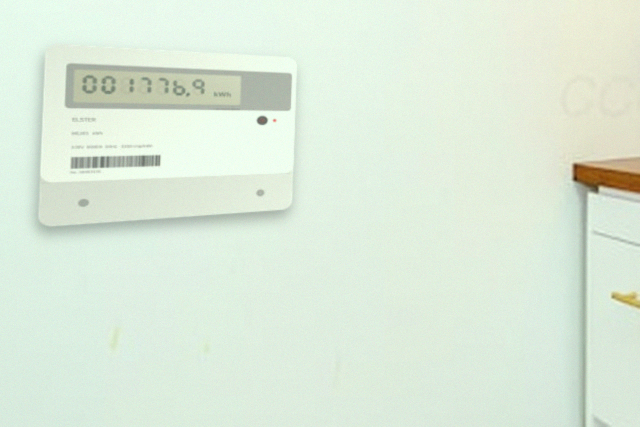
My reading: 1776.9
